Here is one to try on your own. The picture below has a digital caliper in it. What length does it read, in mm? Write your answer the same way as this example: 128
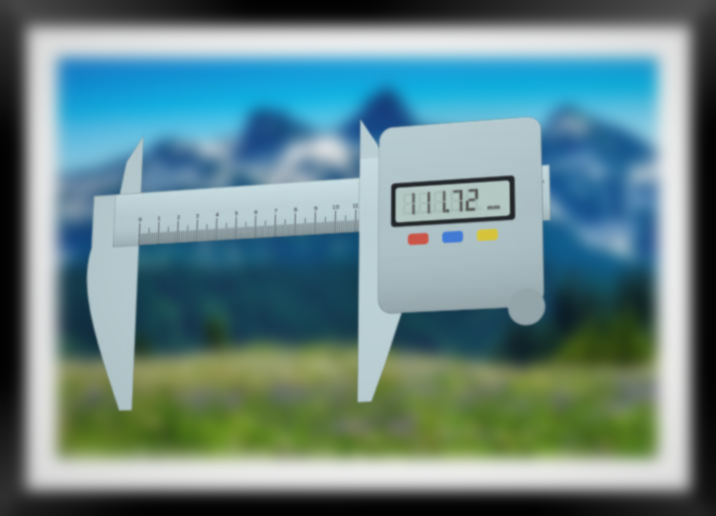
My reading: 111.72
